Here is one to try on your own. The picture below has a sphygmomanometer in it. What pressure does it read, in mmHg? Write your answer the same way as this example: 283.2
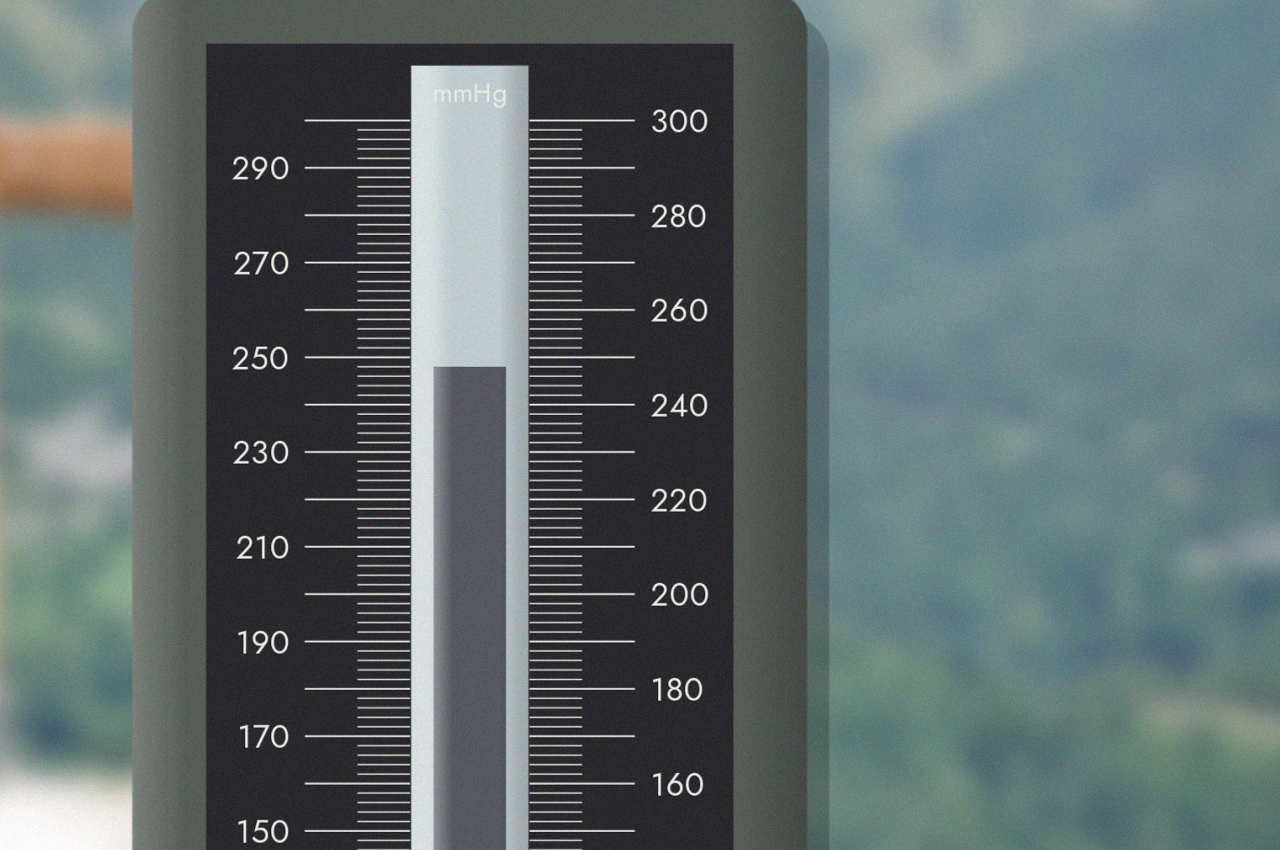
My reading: 248
